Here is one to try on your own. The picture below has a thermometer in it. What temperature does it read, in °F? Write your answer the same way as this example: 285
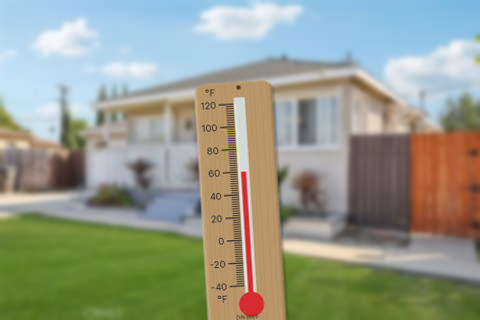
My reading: 60
